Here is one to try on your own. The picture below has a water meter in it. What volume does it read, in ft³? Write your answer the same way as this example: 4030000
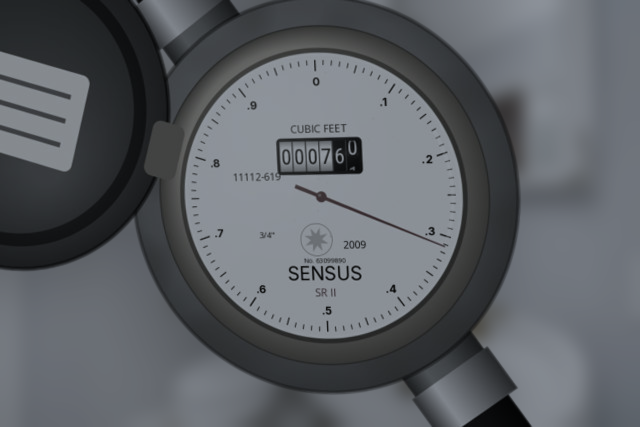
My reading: 760.31
